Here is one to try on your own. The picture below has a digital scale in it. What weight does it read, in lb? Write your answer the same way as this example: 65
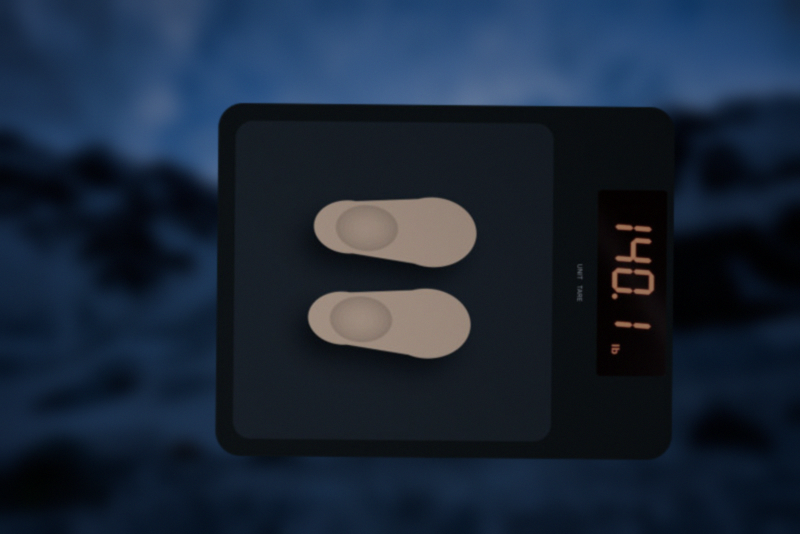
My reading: 140.1
